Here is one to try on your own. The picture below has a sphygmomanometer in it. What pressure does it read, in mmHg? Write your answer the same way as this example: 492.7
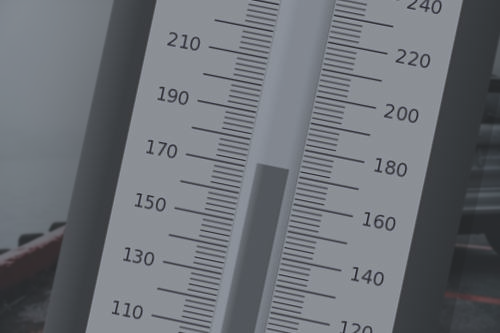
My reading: 172
